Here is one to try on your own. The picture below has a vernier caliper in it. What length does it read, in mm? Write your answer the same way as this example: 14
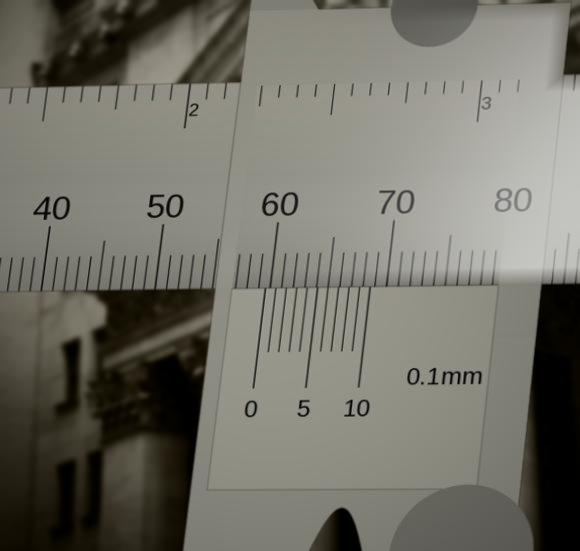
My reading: 59.6
